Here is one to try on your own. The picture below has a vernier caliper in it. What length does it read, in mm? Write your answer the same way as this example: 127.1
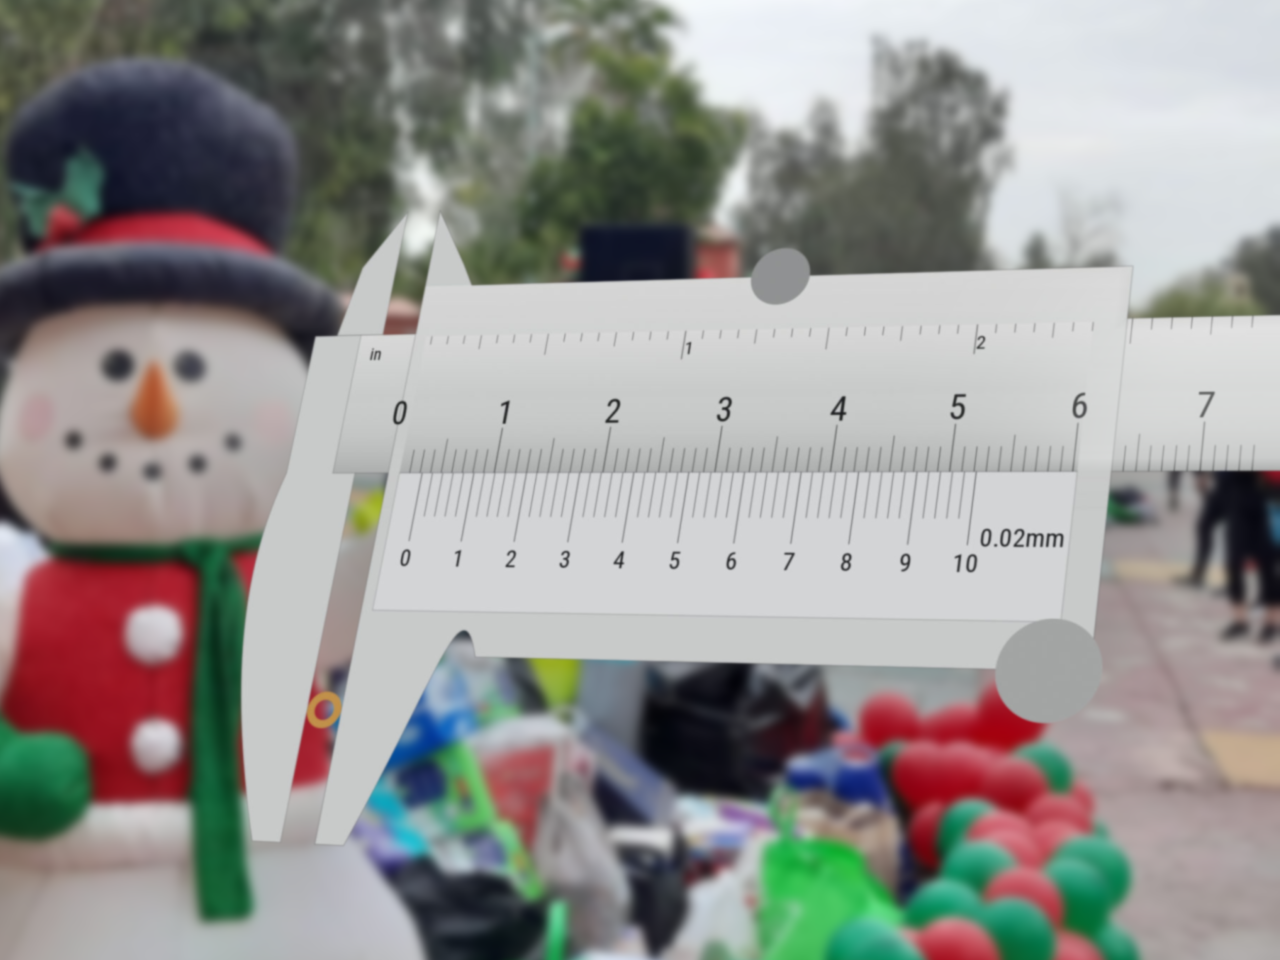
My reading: 3.2
